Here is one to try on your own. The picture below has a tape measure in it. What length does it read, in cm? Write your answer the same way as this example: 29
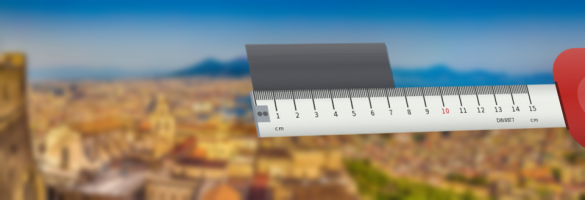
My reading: 7.5
